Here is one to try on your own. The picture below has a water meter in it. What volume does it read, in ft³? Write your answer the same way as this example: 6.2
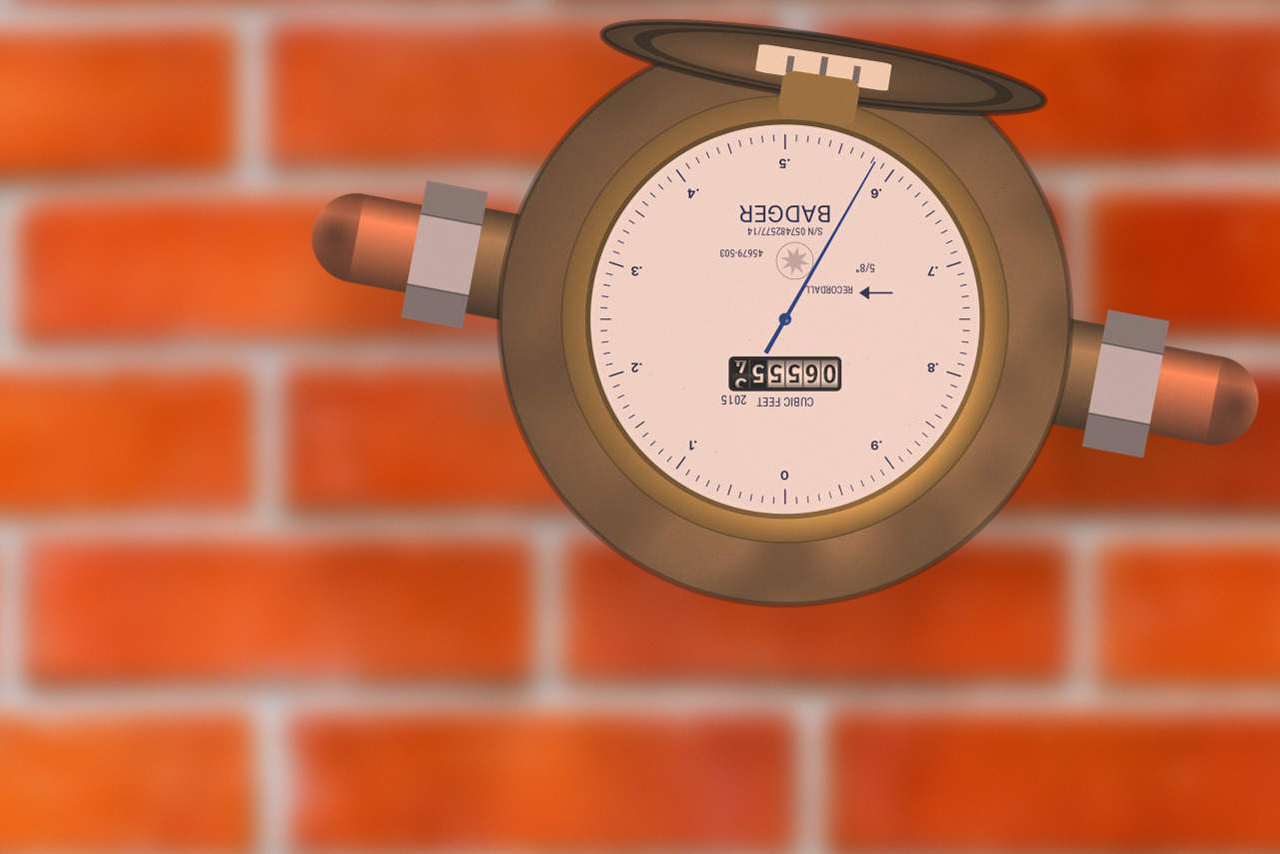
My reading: 65553.58
